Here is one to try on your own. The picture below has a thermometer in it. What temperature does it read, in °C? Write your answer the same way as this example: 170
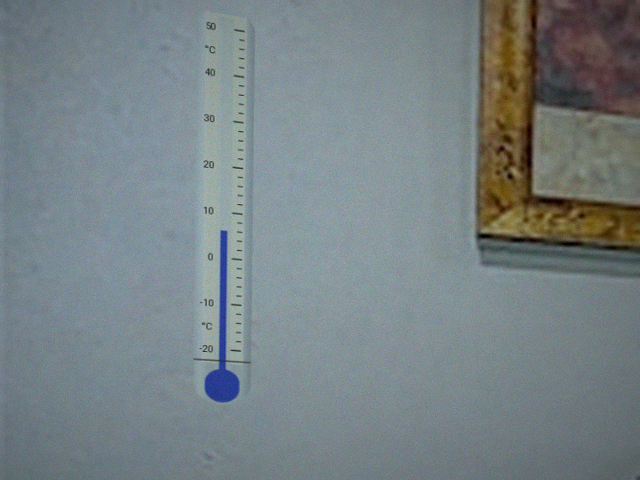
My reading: 6
